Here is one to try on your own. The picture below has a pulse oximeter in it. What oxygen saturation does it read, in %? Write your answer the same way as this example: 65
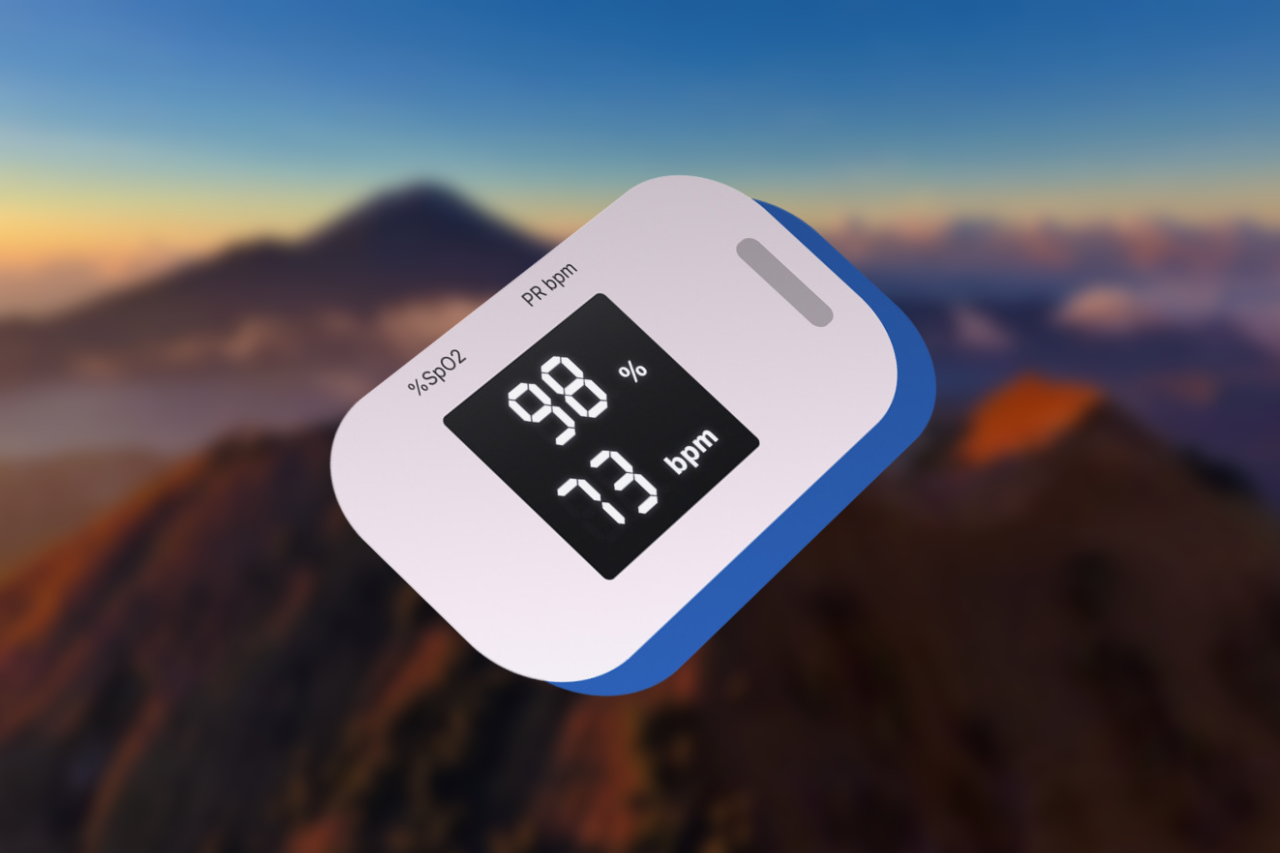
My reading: 98
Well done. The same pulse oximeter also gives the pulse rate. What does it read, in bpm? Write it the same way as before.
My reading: 73
